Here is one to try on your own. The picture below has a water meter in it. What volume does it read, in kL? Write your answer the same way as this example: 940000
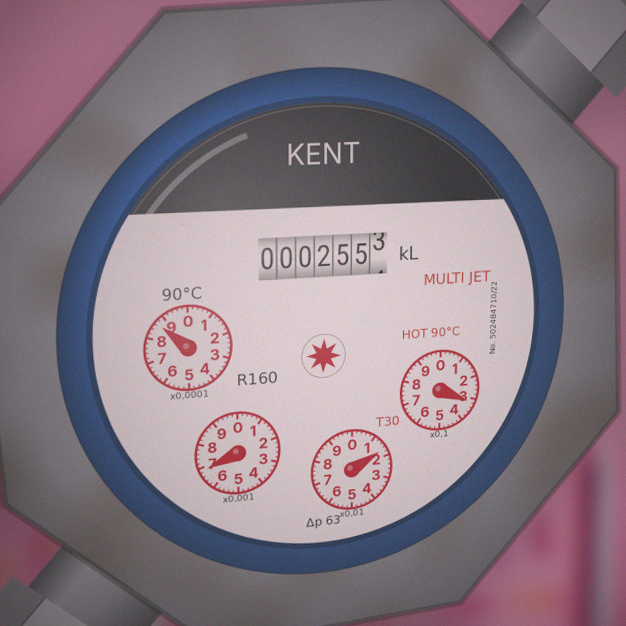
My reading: 2553.3168
